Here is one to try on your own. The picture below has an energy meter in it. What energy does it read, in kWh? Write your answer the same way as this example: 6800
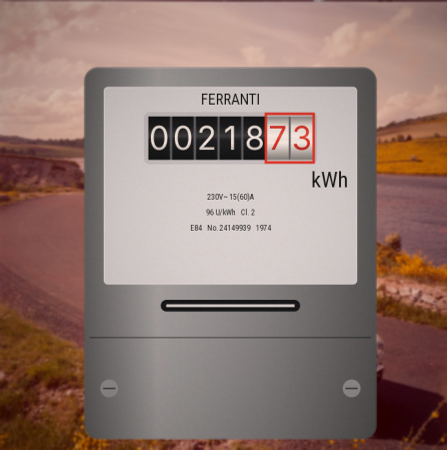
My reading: 218.73
